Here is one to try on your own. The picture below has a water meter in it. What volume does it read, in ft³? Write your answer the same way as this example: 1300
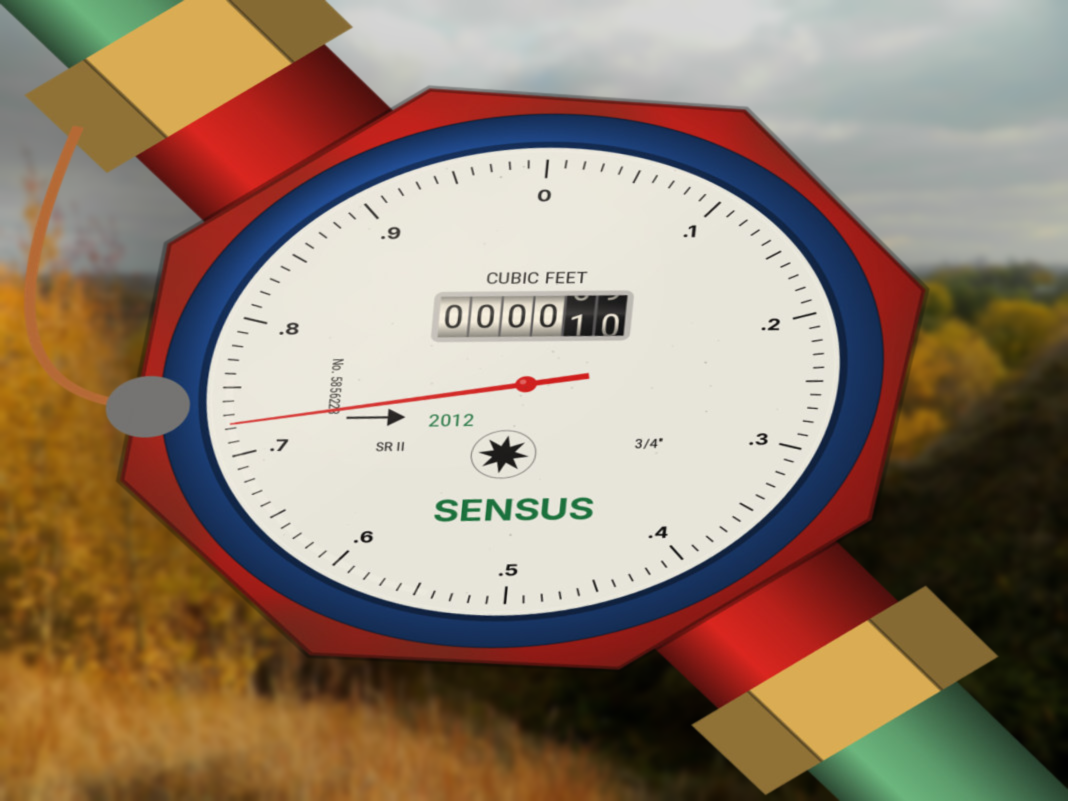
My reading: 9.72
